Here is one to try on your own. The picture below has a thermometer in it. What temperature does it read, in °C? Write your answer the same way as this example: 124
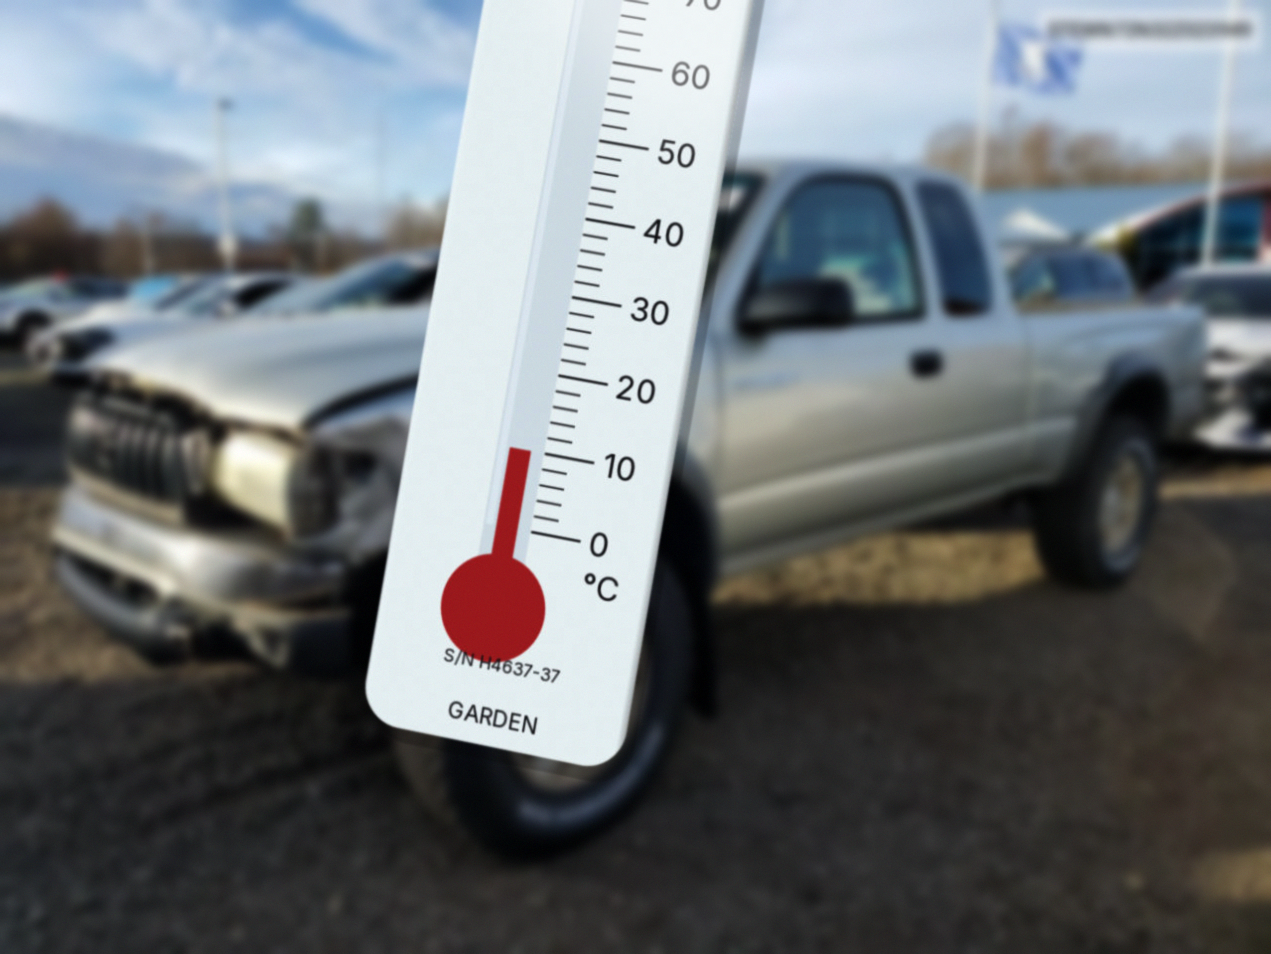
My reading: 10
